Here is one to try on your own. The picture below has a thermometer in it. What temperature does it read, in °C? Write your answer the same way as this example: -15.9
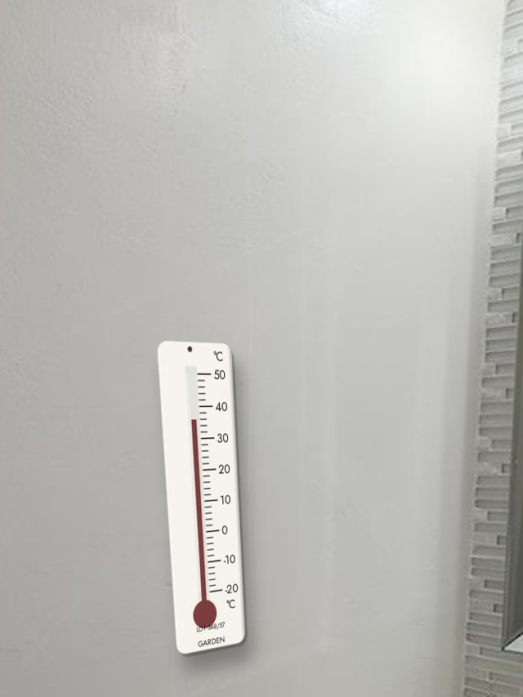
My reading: 36
